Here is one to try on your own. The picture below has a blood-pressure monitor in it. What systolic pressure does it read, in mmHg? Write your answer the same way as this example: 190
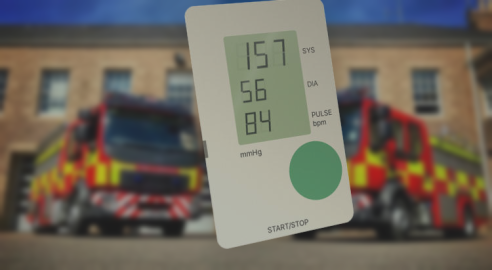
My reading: 157
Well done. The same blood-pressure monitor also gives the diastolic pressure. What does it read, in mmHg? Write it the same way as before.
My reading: 56
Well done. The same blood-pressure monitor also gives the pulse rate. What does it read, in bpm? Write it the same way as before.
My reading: 84
